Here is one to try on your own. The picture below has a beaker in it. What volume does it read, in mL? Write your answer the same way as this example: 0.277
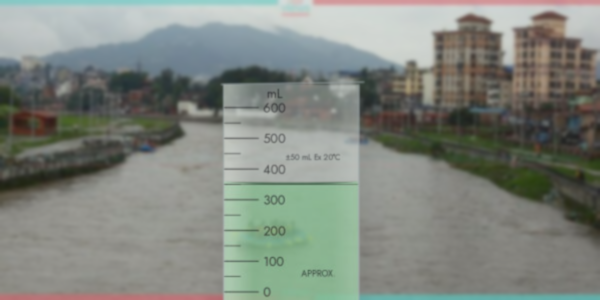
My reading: 350
